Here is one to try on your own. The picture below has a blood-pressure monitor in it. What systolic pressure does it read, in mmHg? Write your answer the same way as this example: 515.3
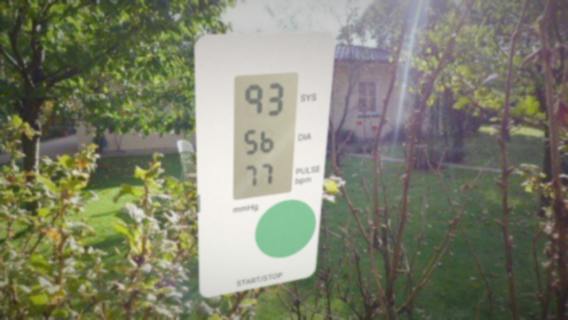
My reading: 93
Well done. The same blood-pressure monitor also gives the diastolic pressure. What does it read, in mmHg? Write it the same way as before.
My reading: 56
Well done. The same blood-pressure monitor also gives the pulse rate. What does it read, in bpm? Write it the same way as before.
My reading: 77
